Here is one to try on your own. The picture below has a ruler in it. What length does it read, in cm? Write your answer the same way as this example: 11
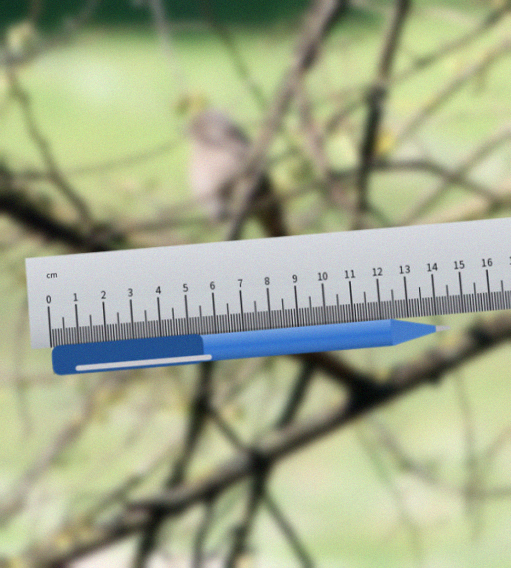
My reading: 14.5
